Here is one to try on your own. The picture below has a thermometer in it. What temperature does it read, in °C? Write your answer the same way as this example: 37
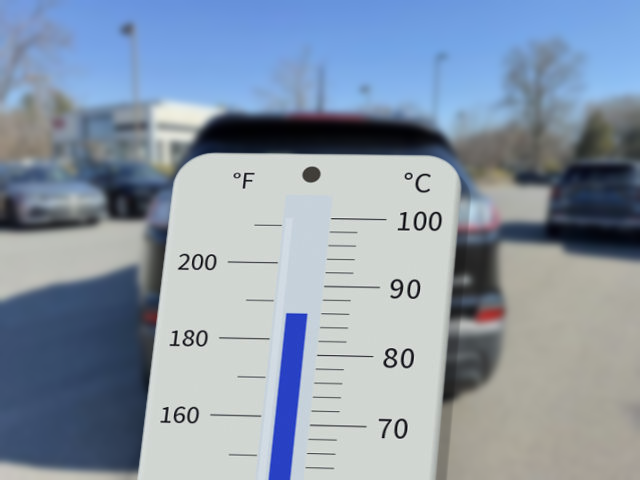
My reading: 86
